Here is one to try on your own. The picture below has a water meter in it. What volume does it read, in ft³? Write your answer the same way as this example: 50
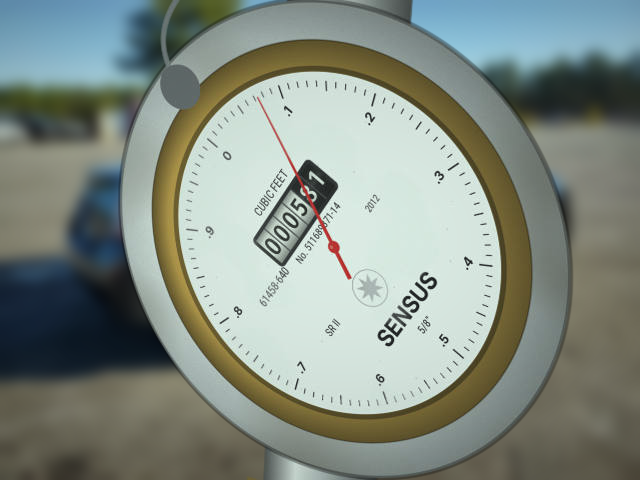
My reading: 581.07
